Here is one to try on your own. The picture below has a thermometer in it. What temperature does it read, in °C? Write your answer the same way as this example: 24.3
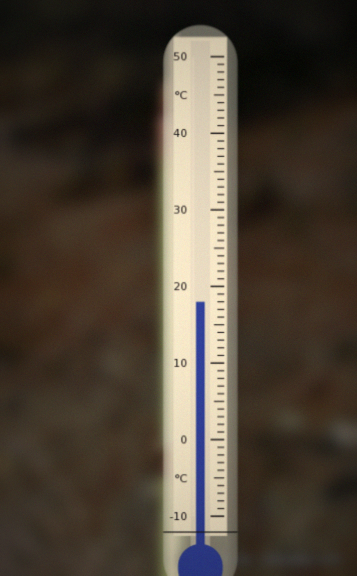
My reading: 18
